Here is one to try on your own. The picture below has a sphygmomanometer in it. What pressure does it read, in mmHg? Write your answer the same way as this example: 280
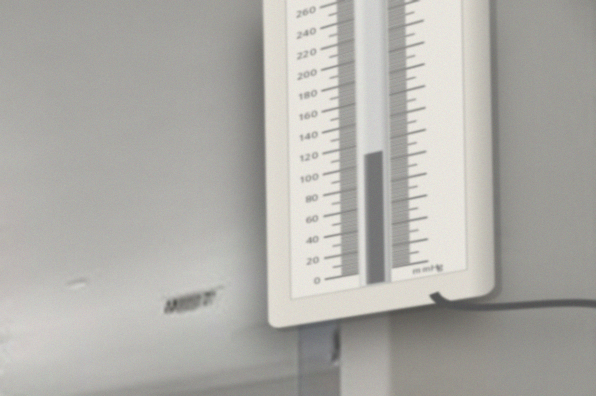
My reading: 110
